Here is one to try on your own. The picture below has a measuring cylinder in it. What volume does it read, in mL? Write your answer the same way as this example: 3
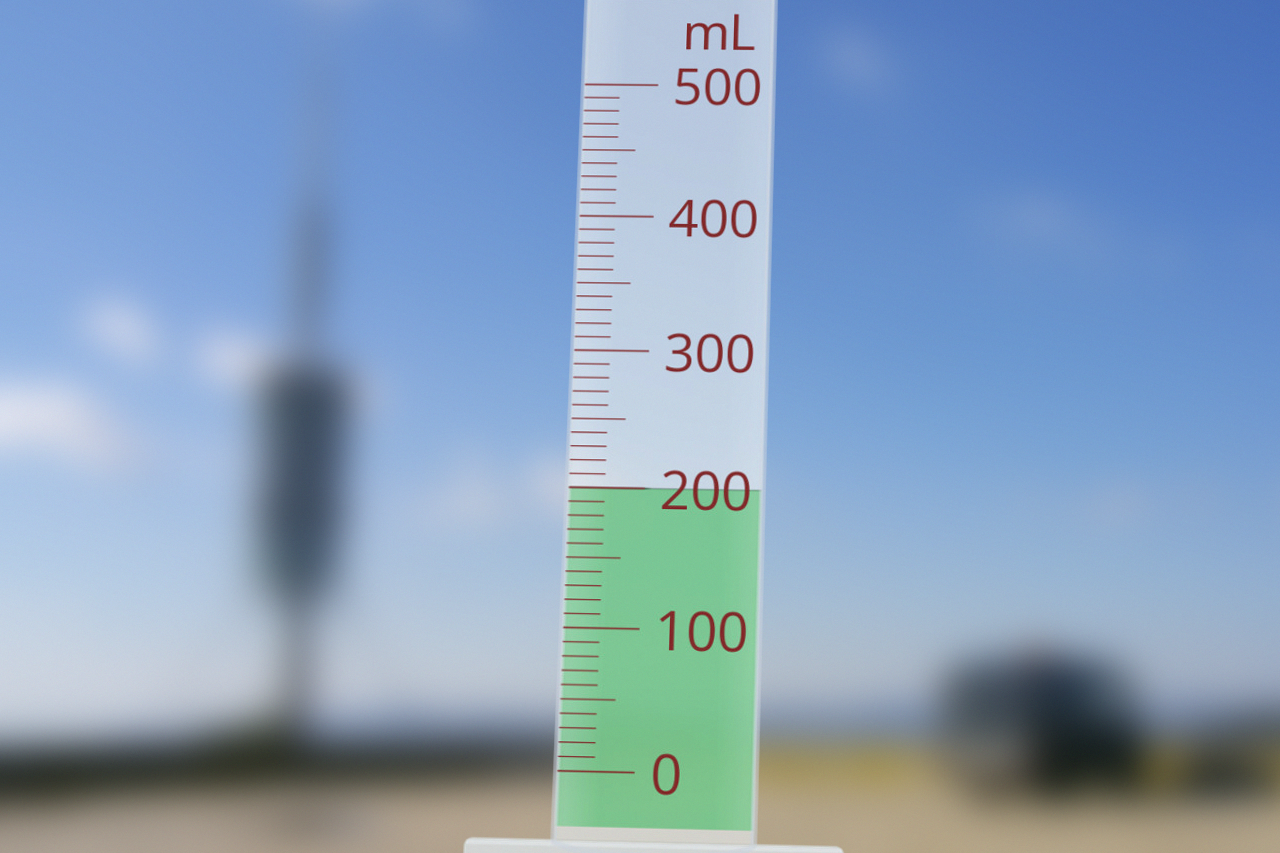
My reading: 200
